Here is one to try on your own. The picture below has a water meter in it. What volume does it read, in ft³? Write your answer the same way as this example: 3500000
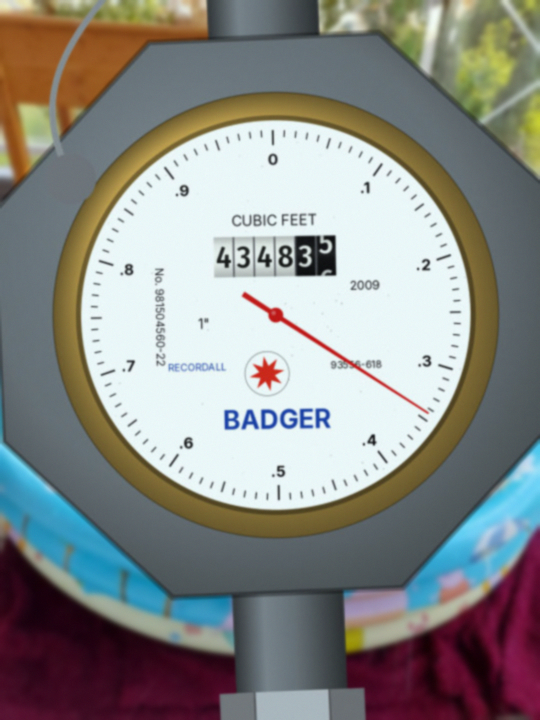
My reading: 434835.34
